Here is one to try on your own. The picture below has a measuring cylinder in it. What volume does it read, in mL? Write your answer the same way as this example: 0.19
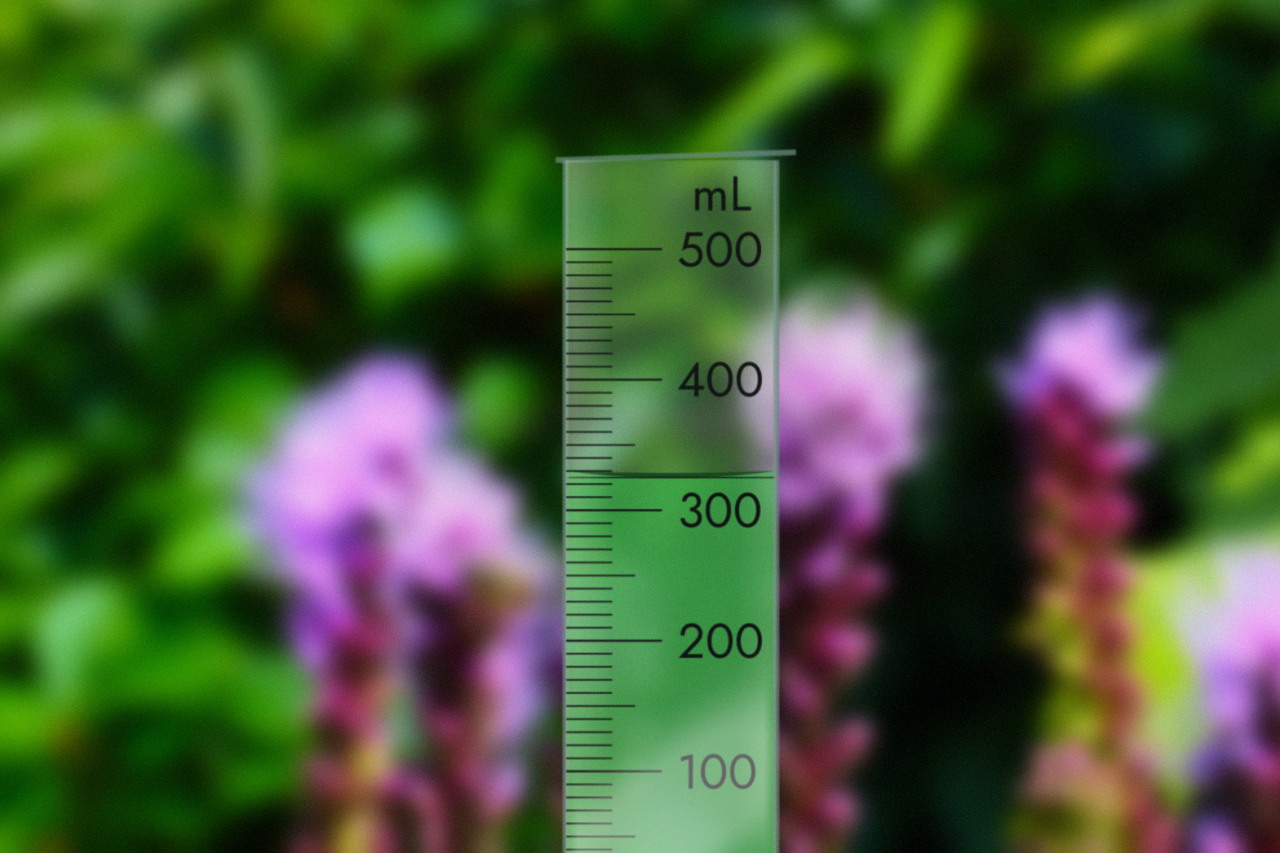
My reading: 325
